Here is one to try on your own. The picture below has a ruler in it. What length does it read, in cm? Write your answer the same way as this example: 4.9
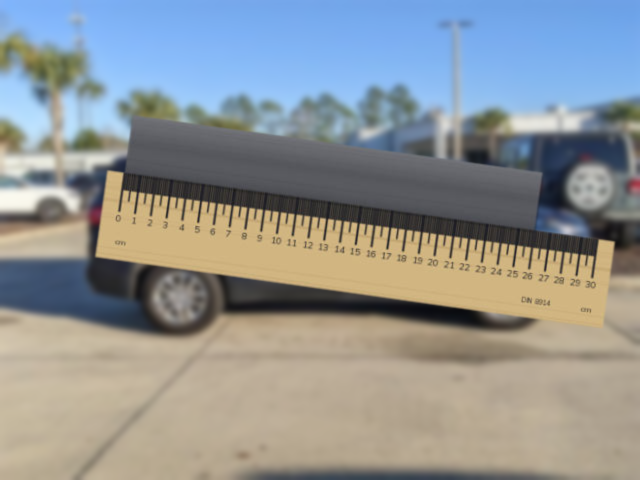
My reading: 26
